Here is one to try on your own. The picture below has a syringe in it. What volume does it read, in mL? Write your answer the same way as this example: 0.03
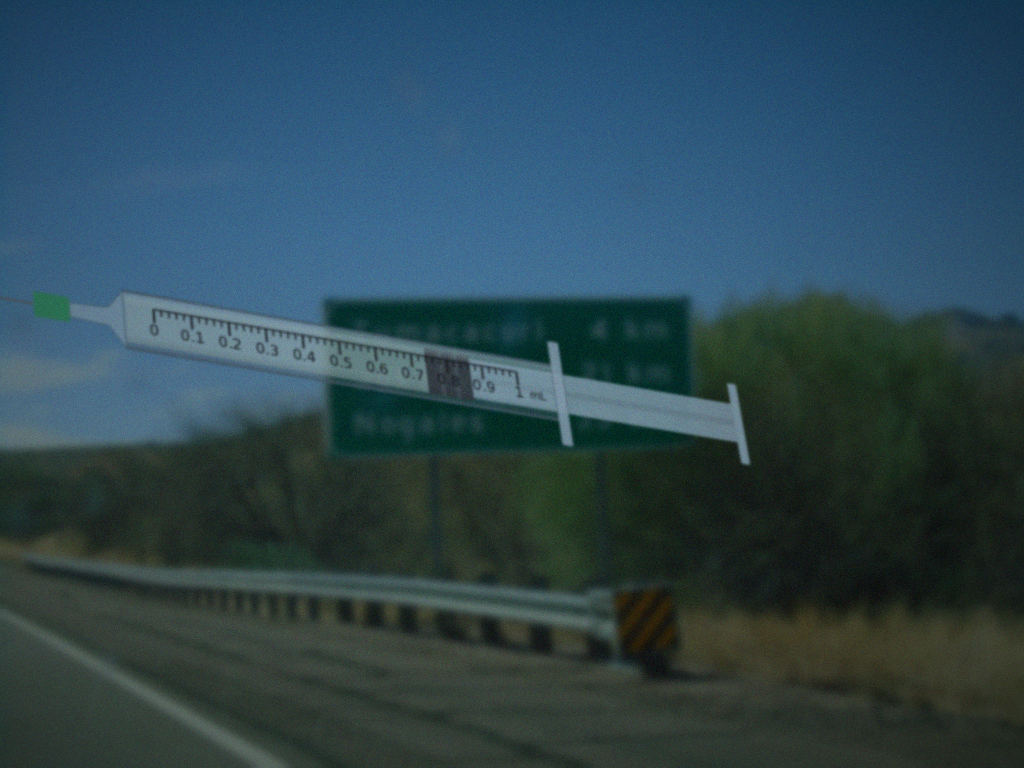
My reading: 0.74
